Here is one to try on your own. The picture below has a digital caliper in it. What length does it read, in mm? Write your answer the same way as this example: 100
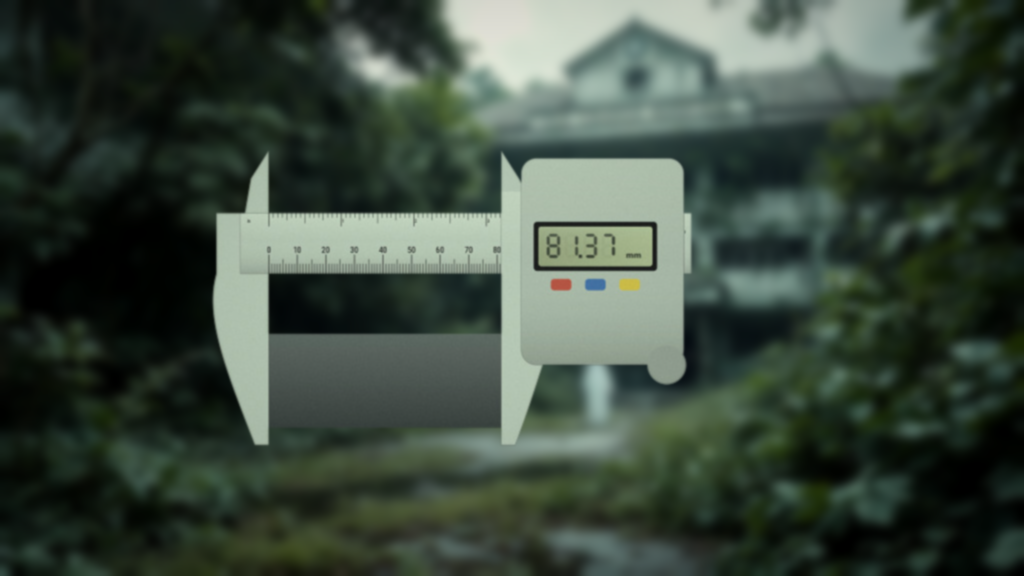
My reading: 81.37
